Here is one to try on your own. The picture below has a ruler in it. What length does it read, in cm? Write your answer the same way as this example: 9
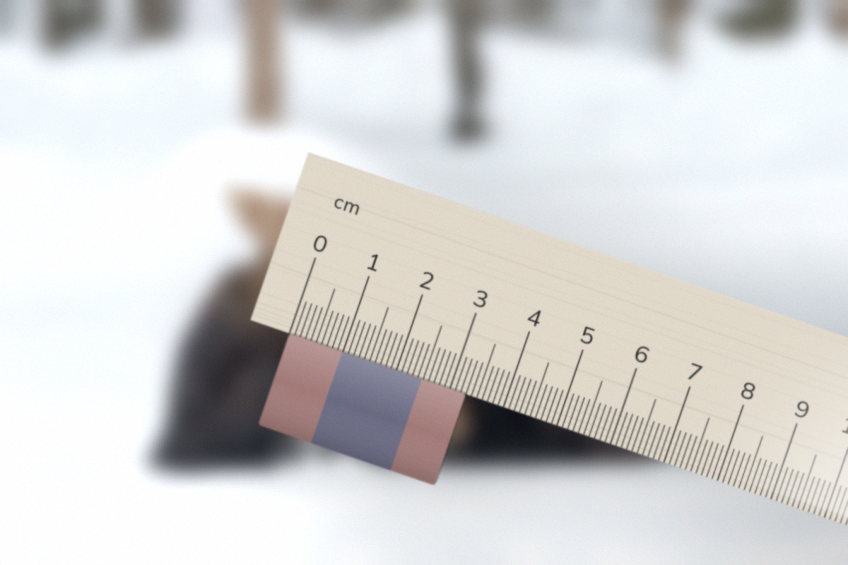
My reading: 3.3
